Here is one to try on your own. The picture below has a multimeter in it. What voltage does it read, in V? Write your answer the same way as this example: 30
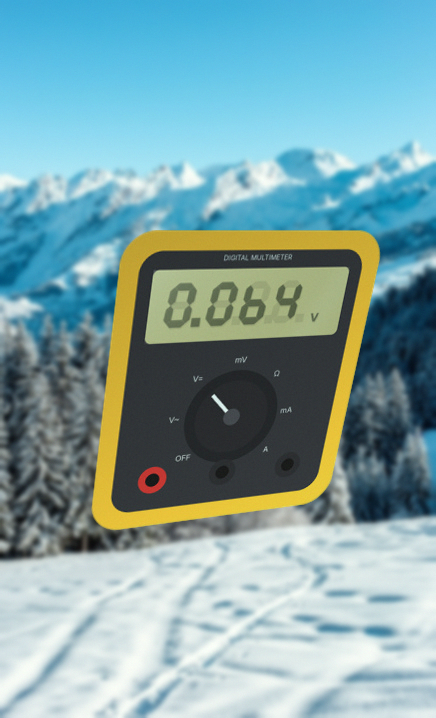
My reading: 0.064
